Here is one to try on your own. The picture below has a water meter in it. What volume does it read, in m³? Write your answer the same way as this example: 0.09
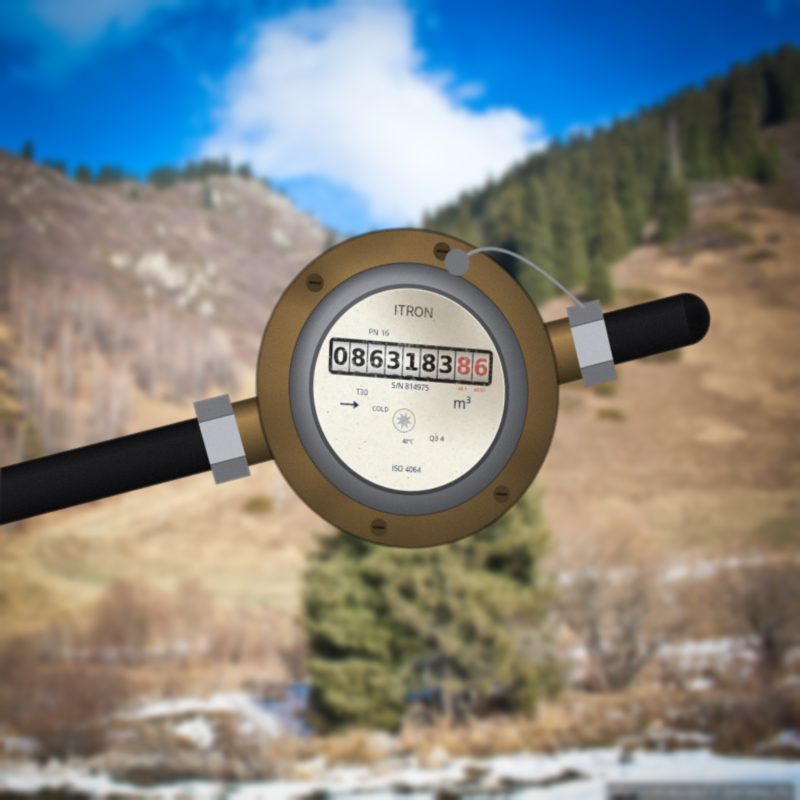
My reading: 863183.86
